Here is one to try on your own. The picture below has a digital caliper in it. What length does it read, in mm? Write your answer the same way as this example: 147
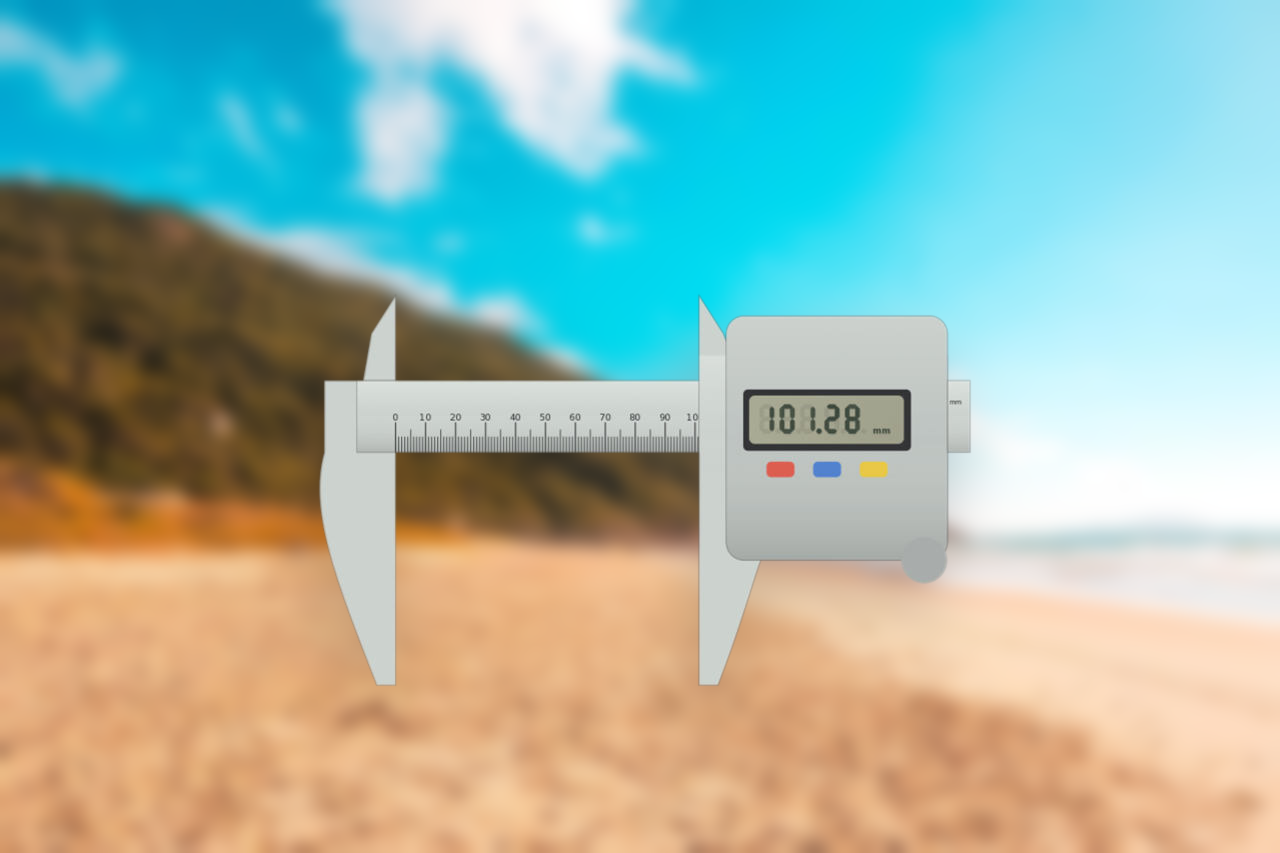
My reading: 101.28
